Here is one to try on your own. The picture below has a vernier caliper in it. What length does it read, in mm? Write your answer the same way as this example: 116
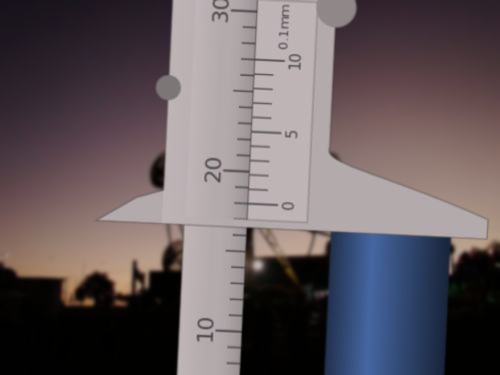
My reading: 18.0
